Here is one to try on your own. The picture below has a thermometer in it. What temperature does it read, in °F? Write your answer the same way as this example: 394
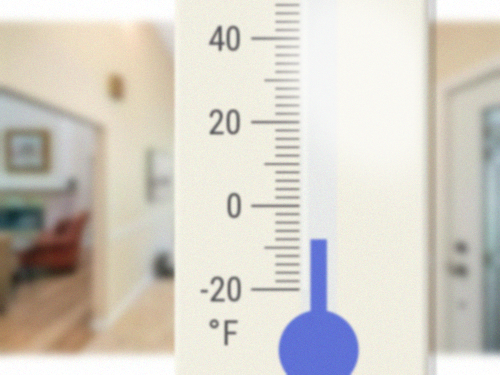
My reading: -8
